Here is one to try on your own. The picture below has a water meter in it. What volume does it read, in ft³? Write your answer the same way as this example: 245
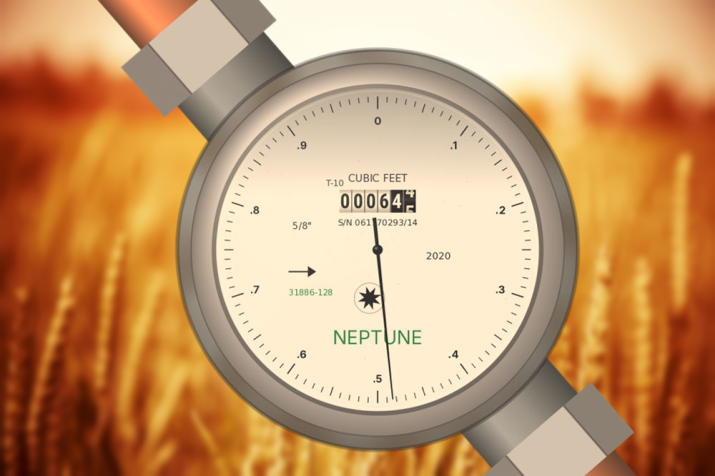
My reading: 644.48
